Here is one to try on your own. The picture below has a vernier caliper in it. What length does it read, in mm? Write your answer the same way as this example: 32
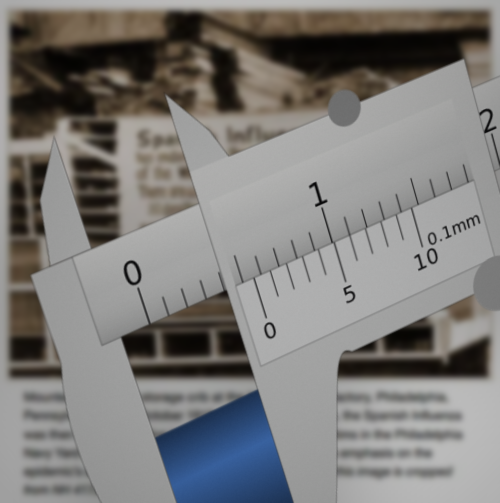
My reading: 5.6
